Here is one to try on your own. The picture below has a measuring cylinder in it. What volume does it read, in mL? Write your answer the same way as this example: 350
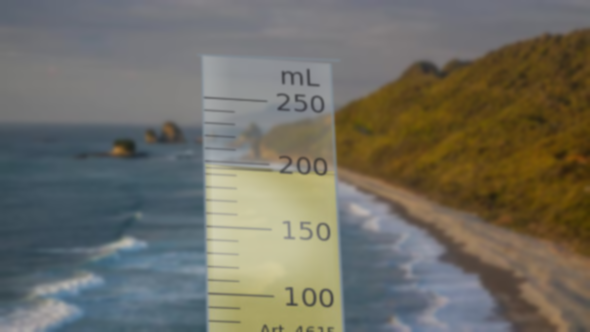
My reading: 195
